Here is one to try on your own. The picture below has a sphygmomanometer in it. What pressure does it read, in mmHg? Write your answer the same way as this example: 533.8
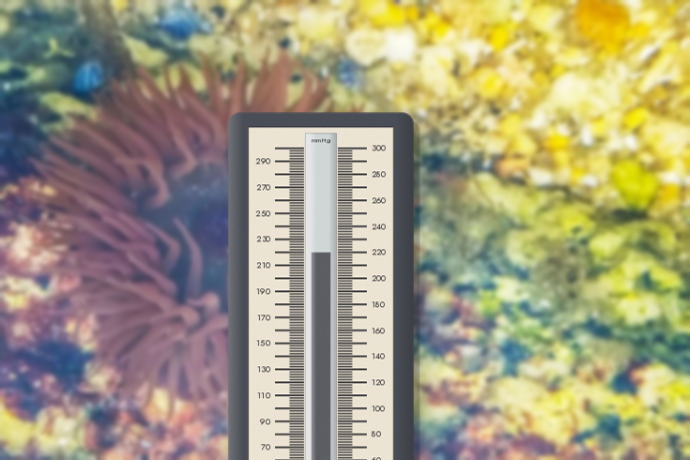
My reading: 220
